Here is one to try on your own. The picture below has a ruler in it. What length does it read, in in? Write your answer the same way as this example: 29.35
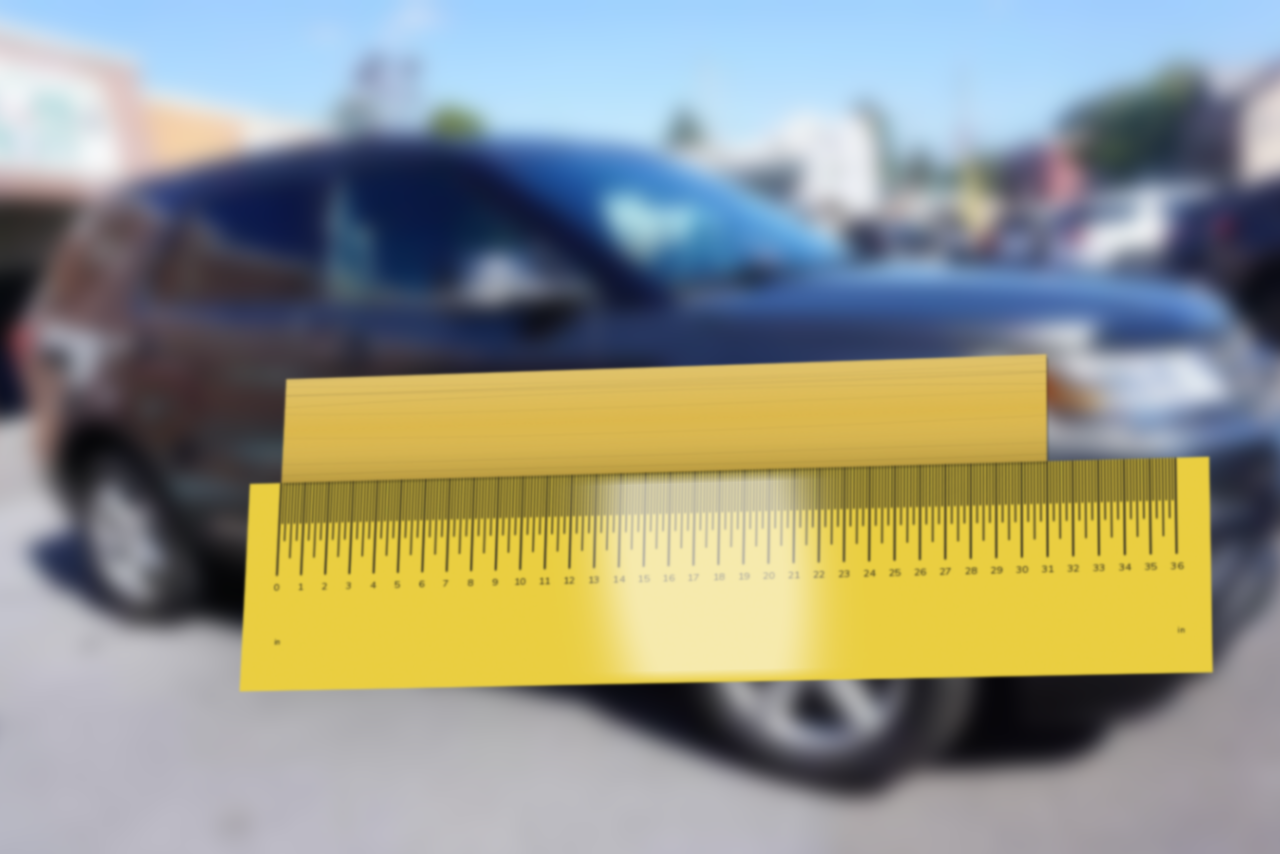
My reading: 31
